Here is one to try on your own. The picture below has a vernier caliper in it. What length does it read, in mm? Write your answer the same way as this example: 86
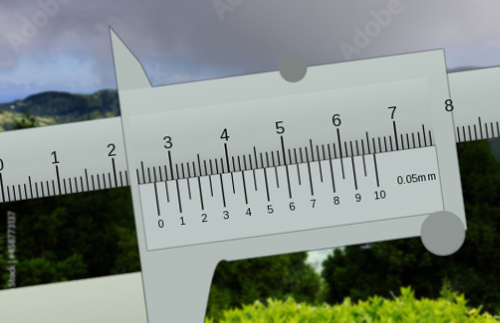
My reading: 26.8
